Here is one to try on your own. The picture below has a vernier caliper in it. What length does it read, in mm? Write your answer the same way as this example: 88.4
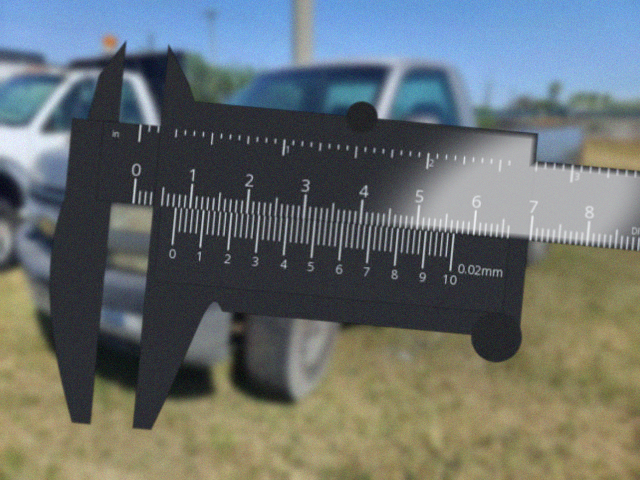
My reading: 7.5
